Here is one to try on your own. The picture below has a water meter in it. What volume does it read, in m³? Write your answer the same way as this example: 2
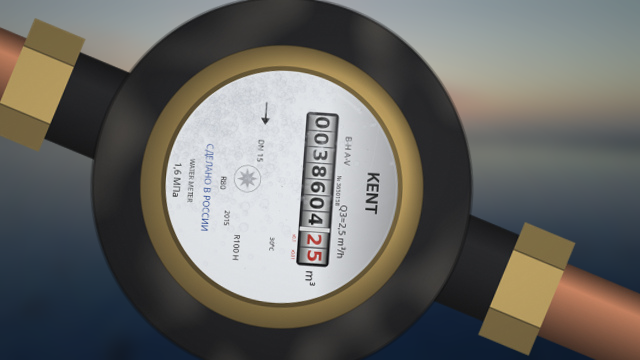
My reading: 38604.25
